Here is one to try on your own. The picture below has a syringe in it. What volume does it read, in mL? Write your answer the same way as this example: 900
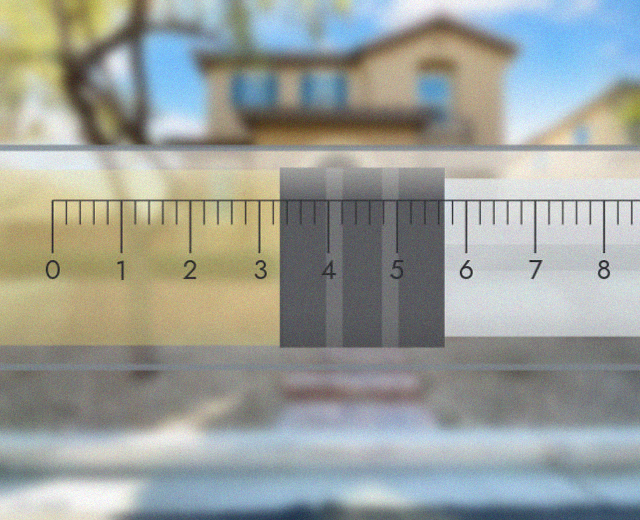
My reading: 3.3
